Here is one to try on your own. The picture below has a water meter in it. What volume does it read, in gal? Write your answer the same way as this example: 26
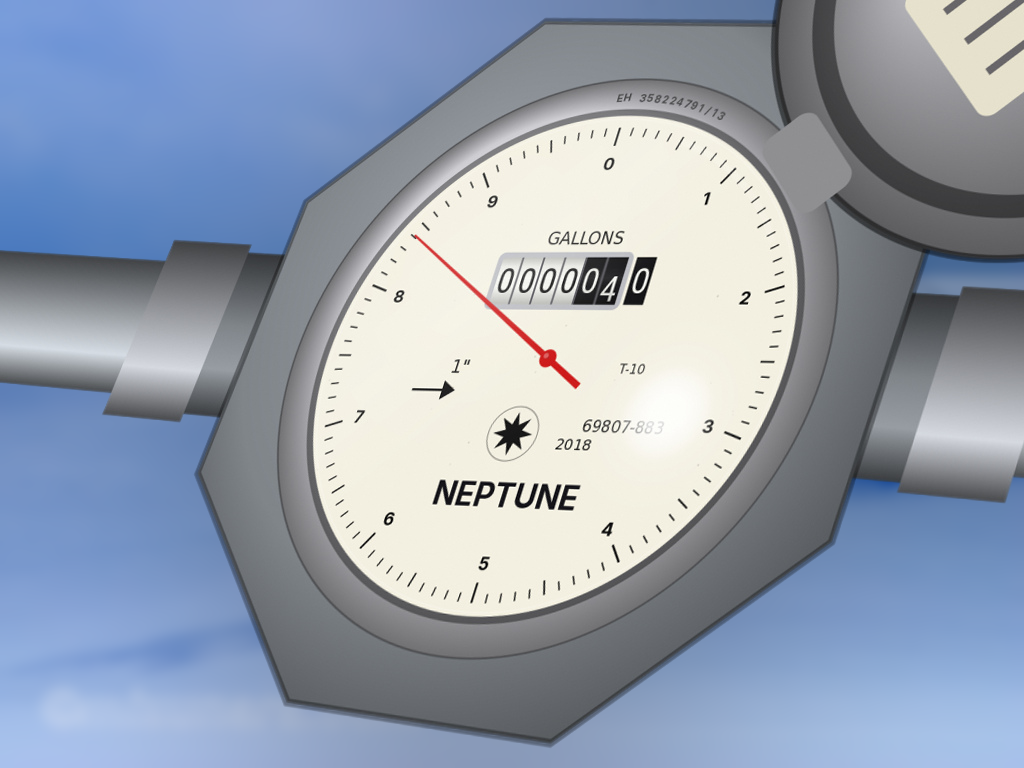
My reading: 38.4
